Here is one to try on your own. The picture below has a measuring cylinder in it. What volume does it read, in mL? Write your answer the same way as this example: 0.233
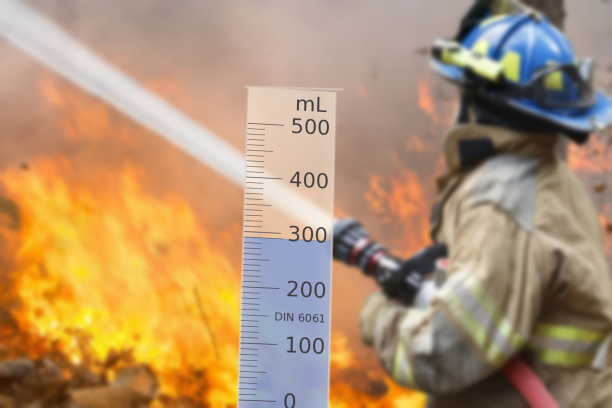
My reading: 290
